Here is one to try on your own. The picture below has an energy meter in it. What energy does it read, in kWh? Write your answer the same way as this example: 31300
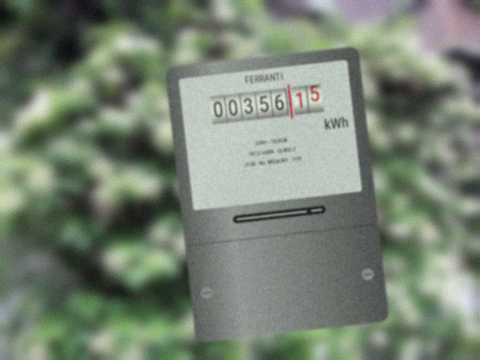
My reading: 356.15
